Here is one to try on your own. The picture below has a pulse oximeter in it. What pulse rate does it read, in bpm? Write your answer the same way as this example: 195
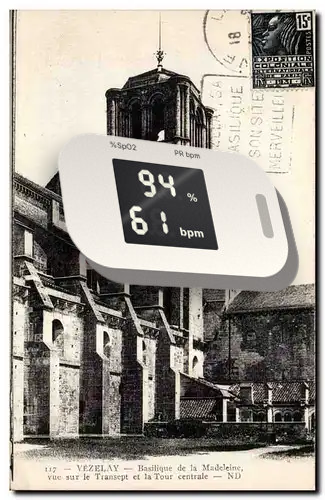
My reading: 61
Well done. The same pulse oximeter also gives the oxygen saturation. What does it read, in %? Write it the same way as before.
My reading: 94
